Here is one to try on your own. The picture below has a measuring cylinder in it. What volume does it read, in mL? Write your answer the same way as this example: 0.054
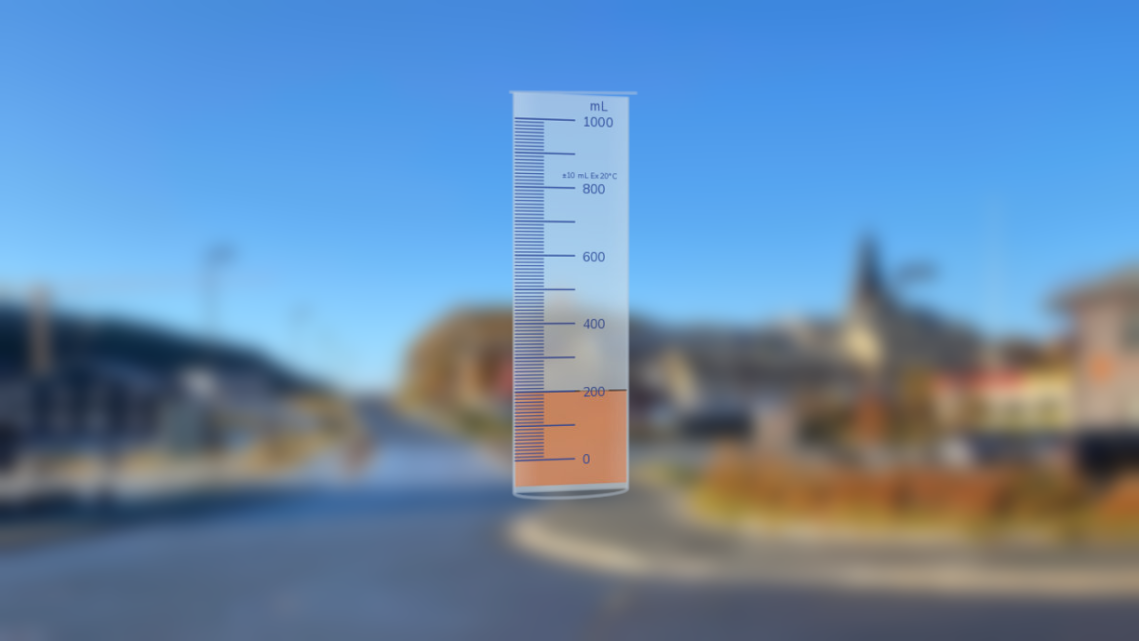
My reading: 200
